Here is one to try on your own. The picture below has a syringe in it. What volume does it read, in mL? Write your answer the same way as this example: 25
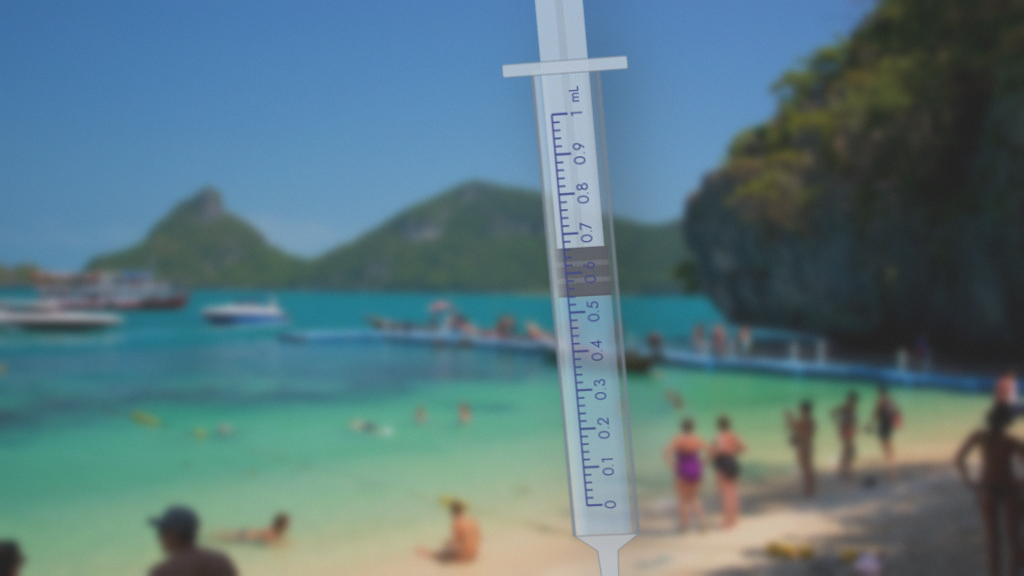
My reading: 0.54
